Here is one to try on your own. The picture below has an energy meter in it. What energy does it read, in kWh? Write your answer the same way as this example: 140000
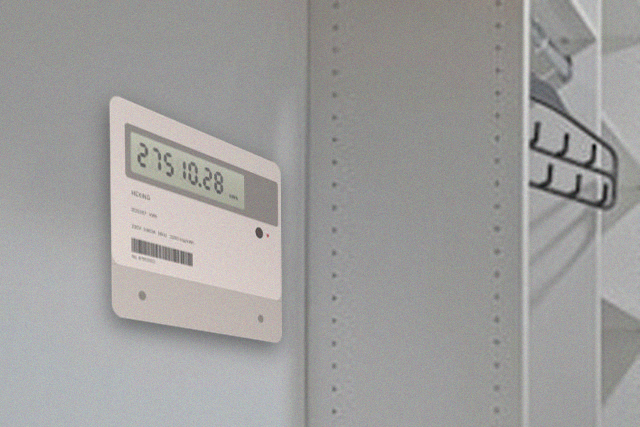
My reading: 27510.28
